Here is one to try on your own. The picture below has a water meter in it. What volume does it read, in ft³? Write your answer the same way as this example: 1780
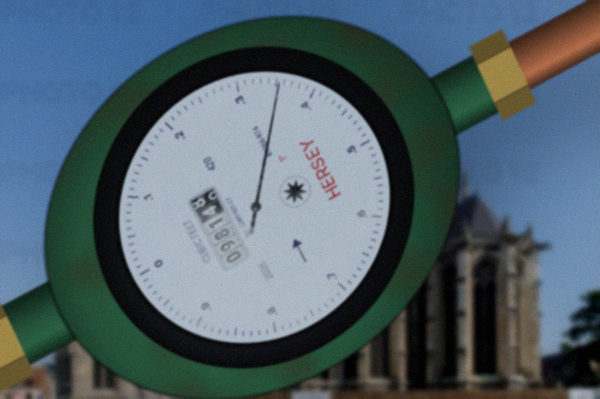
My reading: 98148.35
